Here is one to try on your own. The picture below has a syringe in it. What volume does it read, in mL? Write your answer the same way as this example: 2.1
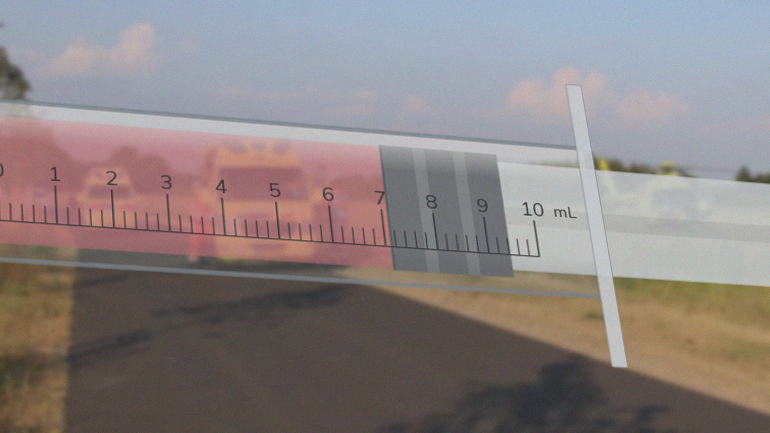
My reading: 7.1
